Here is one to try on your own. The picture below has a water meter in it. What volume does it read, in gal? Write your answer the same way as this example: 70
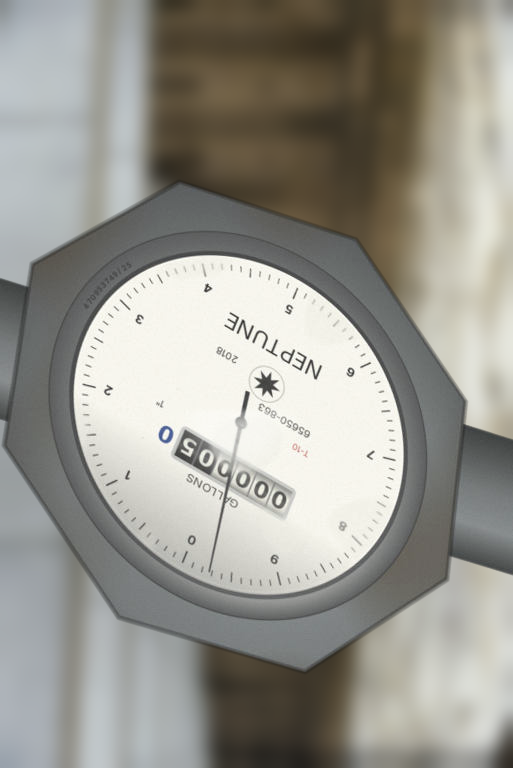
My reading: 49.7
